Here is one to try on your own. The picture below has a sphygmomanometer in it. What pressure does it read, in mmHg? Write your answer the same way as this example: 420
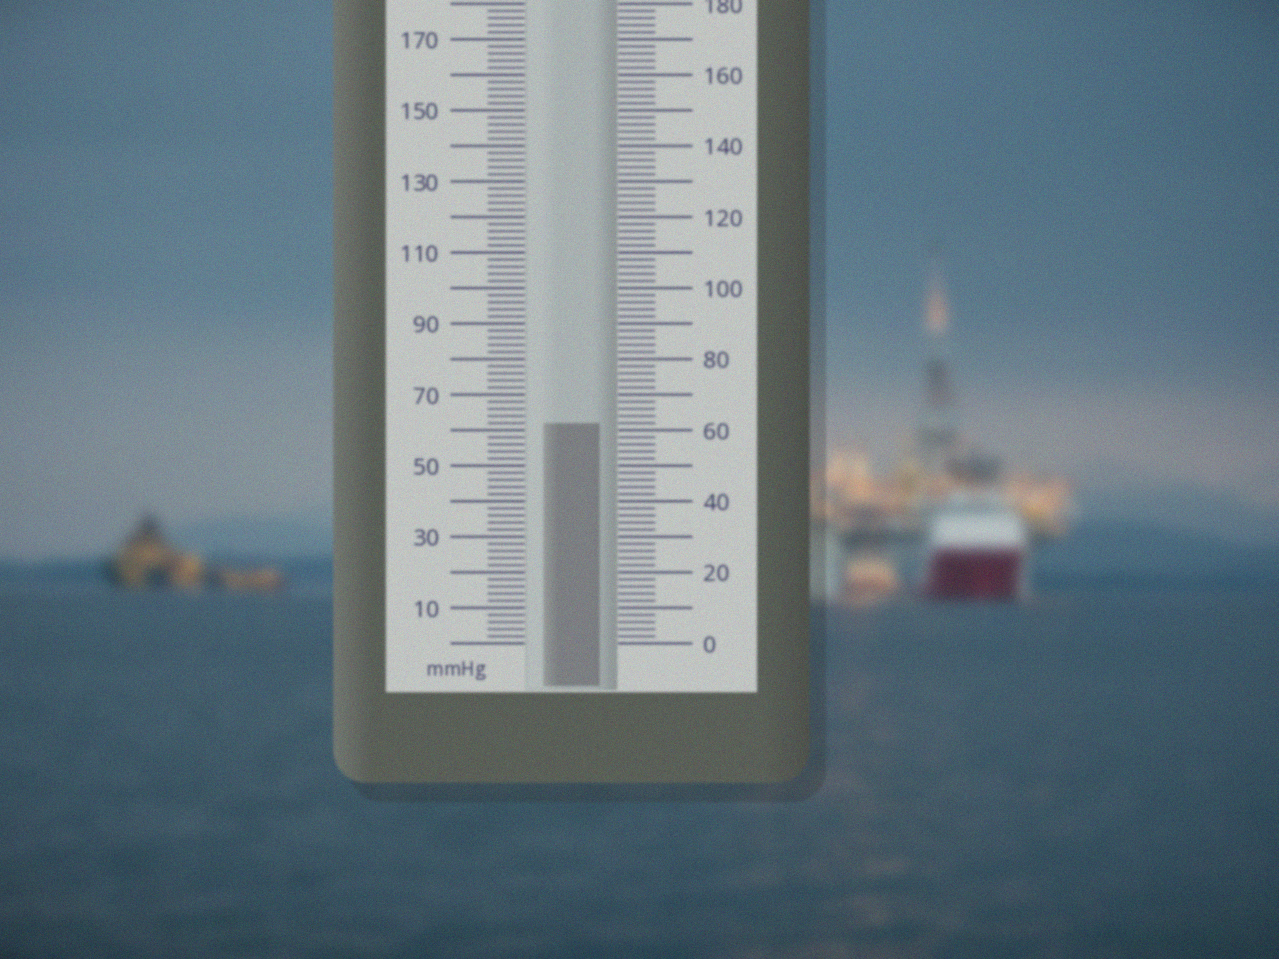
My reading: 62
